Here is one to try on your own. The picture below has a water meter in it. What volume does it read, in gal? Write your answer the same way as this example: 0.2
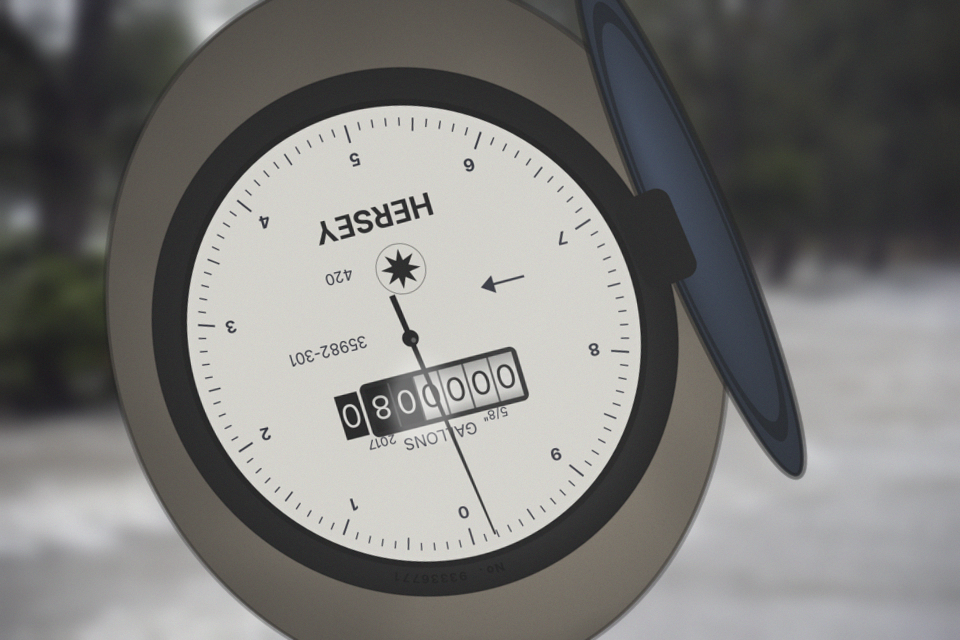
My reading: 79.8
